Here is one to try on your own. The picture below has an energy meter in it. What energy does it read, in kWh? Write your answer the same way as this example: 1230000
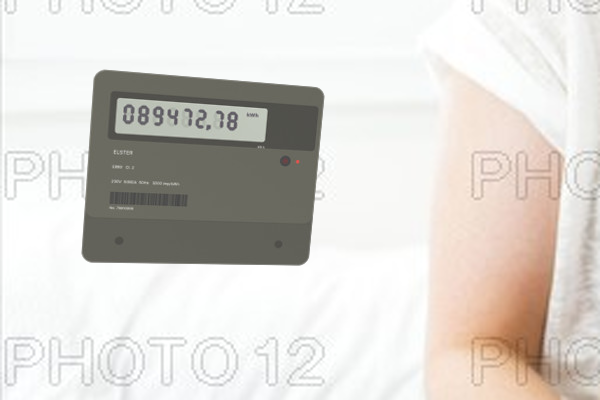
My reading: 89472.78
